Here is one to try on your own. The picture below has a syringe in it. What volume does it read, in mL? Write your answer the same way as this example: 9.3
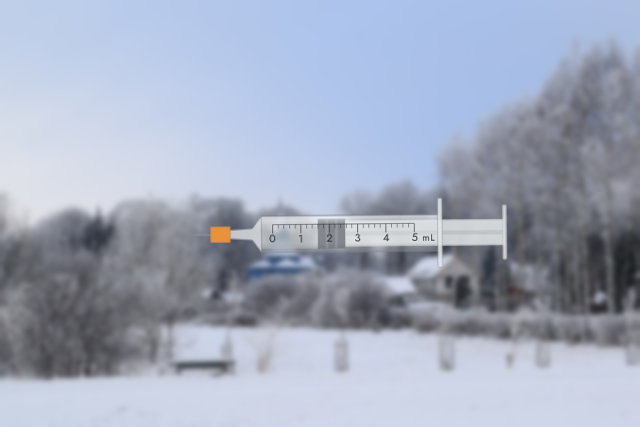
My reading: 1.6
